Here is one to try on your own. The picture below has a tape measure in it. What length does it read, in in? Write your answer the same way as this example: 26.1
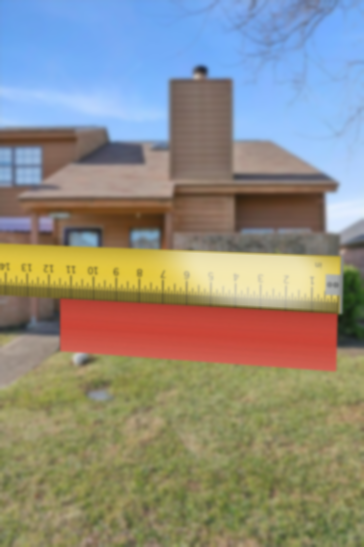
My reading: 11.5
